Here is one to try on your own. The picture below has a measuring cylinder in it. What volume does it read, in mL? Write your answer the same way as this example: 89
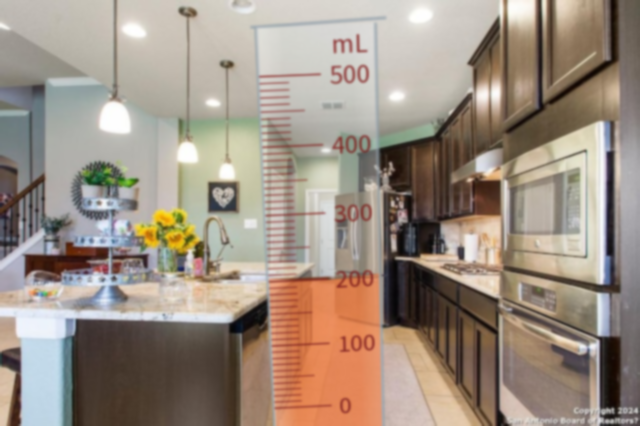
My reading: 200
